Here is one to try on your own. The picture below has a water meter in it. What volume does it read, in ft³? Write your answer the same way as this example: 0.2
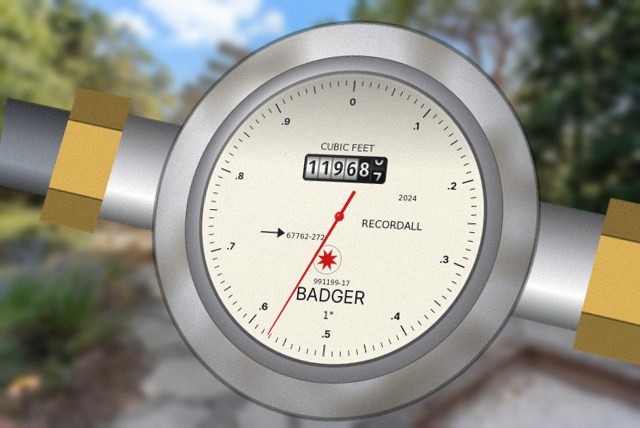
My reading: 119686.57
